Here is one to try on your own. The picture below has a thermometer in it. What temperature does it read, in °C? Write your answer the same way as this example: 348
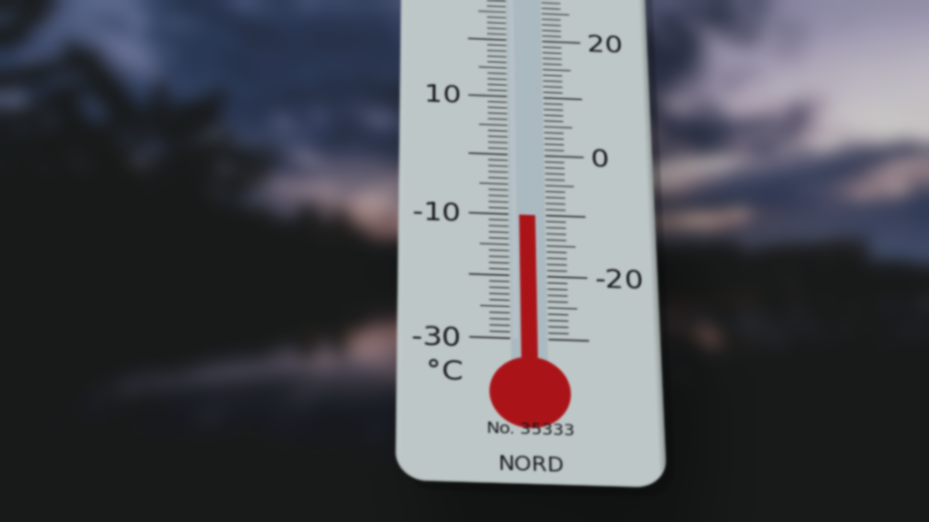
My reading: -10
